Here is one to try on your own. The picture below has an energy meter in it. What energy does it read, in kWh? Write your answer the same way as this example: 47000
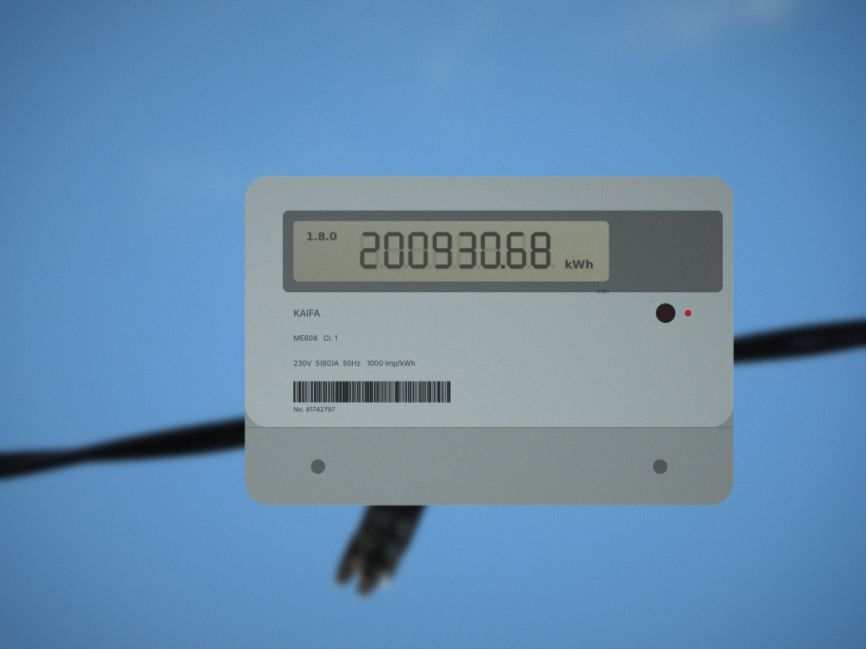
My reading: 200930.68
